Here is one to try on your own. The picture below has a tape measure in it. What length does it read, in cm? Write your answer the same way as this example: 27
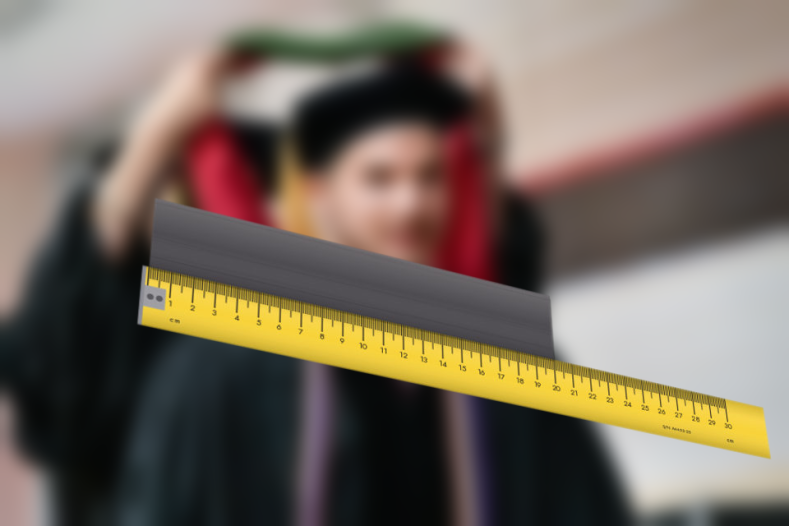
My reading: 20
